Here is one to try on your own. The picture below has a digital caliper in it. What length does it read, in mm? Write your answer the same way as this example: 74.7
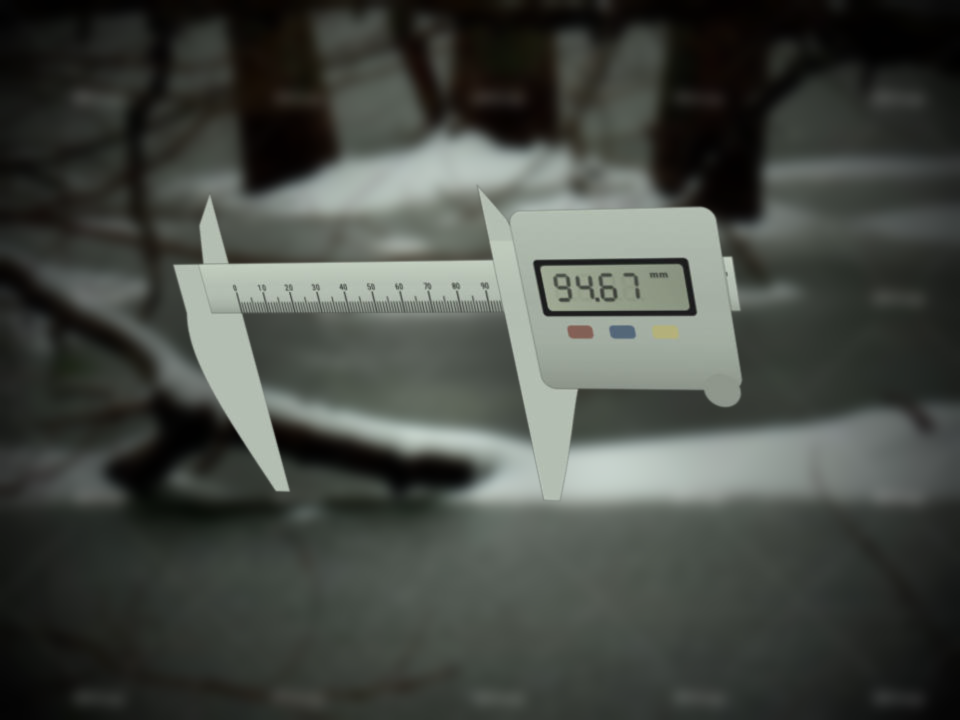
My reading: 94.67
